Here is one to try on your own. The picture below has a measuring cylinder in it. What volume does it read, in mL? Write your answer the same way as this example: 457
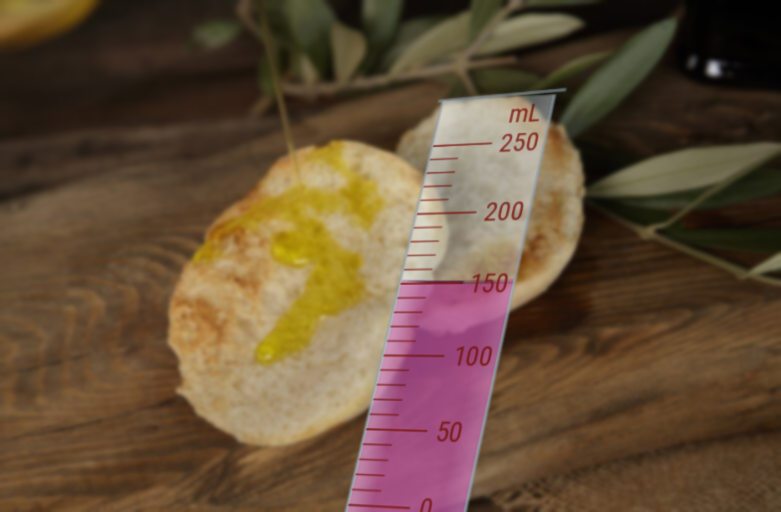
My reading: 150
